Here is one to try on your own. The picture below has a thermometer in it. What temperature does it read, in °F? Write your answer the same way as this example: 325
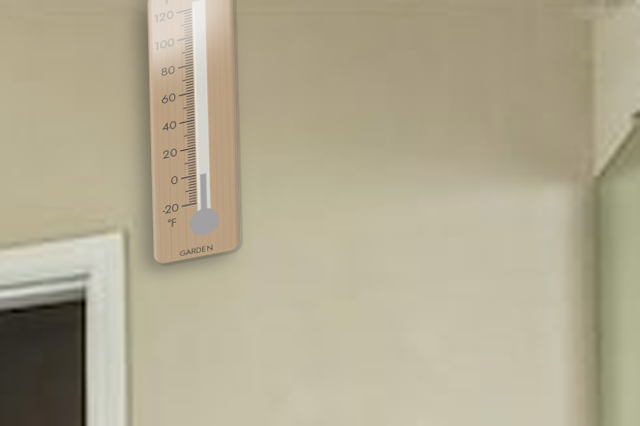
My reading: 0
